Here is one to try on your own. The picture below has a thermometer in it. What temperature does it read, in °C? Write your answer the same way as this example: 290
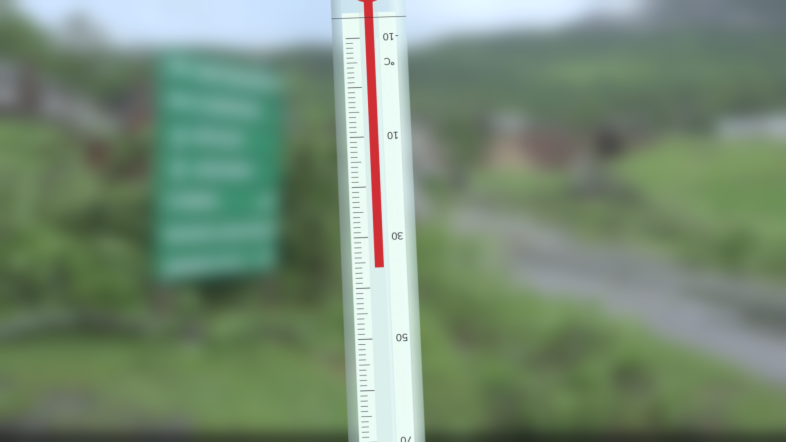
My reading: 36
